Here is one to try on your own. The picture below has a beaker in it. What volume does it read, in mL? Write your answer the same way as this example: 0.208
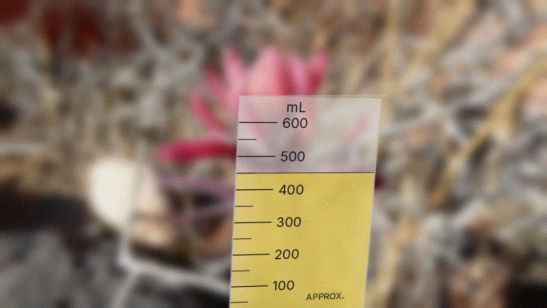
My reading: 450
